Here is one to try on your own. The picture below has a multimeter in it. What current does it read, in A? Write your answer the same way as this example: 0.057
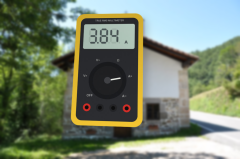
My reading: 3.84
